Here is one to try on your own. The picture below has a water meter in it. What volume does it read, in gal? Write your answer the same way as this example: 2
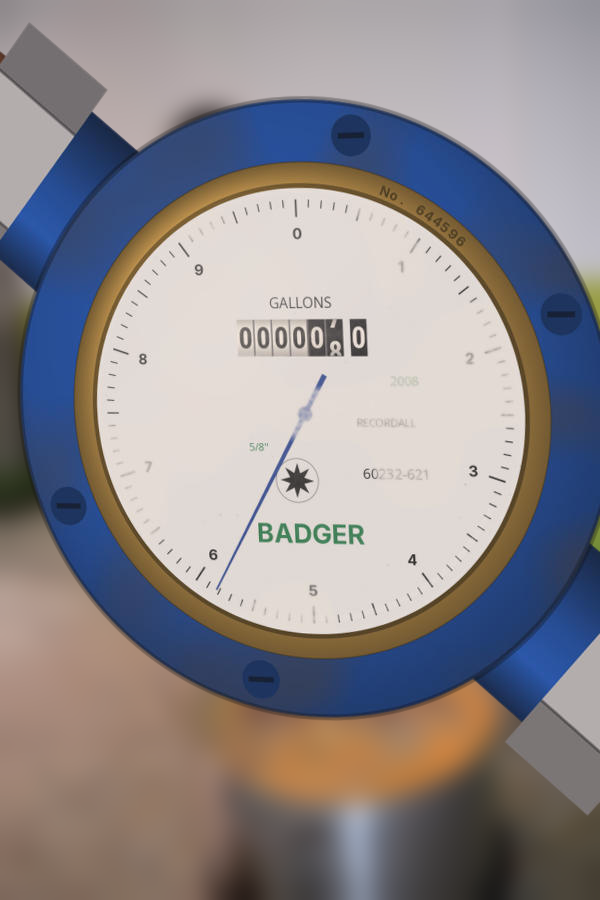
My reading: 75.8
